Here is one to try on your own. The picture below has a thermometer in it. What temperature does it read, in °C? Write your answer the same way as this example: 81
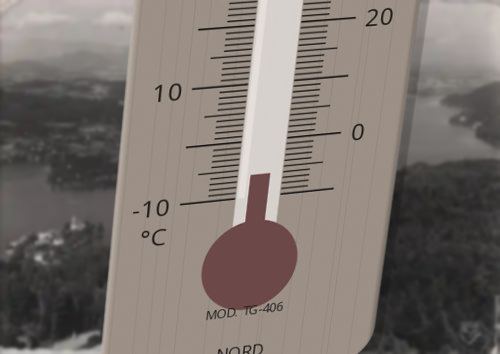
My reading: -6
